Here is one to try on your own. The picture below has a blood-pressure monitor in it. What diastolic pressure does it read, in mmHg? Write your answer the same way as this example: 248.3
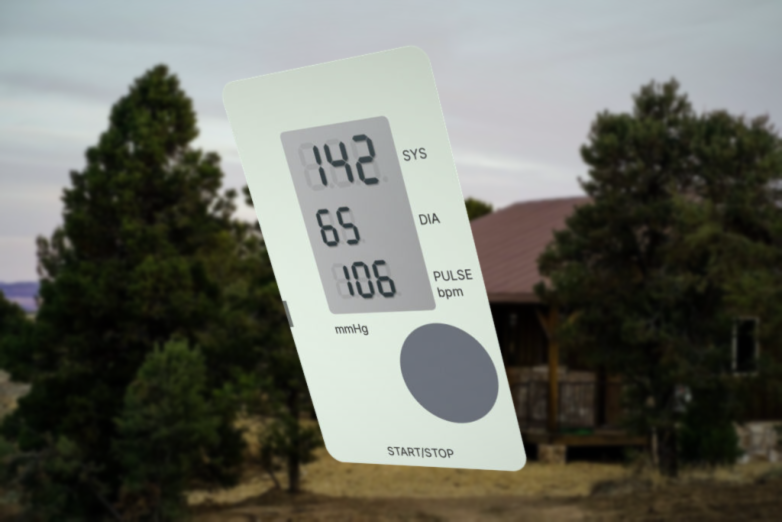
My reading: 65
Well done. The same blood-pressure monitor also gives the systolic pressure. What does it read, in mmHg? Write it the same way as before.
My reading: 142
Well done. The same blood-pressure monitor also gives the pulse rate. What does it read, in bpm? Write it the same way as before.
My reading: 106
